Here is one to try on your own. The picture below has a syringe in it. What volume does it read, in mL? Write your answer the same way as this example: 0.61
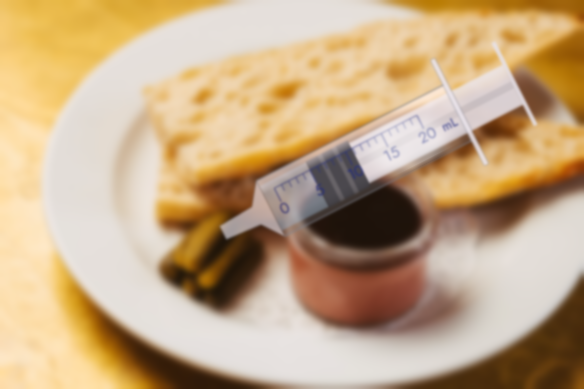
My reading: 5
